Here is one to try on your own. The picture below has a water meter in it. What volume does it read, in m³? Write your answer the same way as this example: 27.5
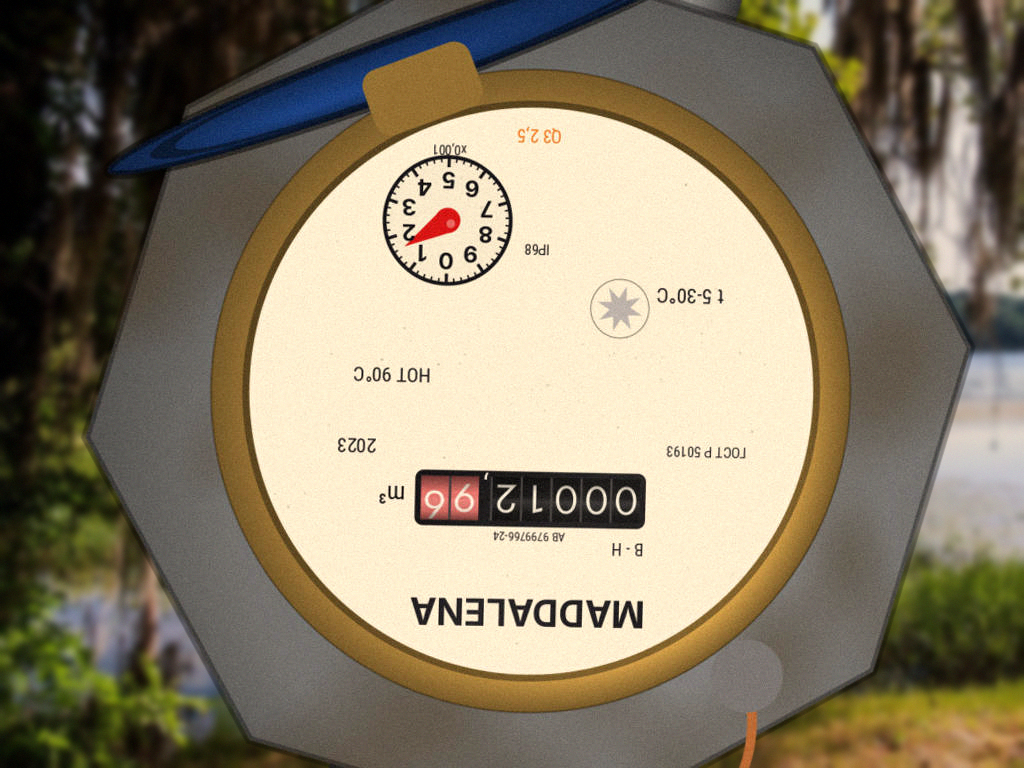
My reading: 12.961
